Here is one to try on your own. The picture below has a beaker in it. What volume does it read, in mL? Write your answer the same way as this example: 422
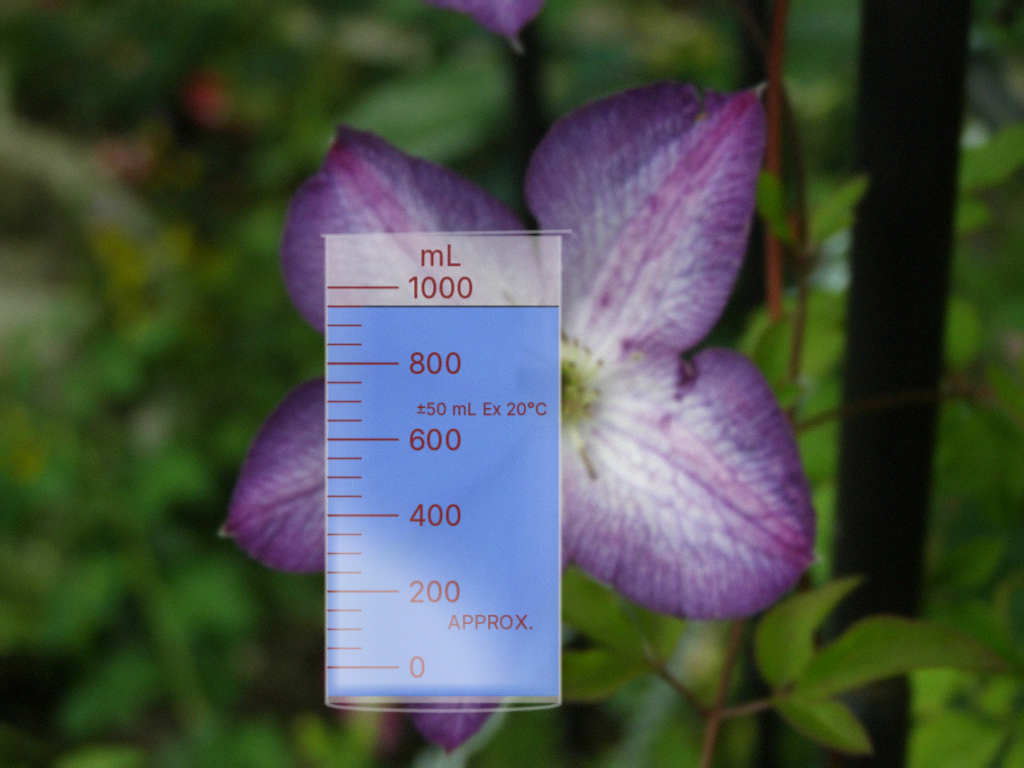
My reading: 950
